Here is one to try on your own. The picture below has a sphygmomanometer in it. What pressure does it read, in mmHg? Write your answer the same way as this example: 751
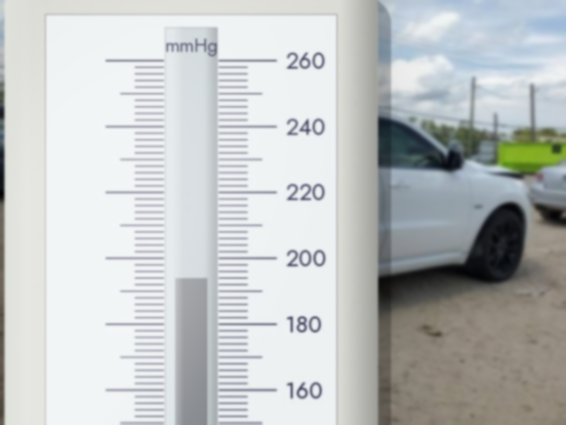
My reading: 194
